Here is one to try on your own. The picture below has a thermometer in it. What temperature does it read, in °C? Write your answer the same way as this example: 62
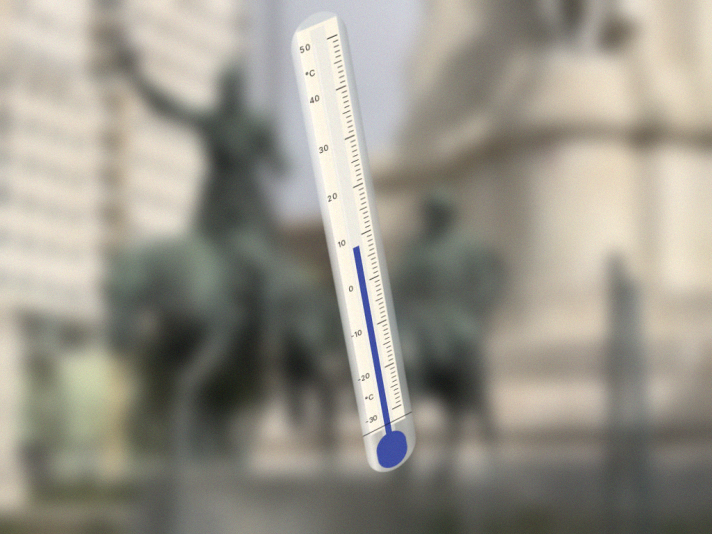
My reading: 8
